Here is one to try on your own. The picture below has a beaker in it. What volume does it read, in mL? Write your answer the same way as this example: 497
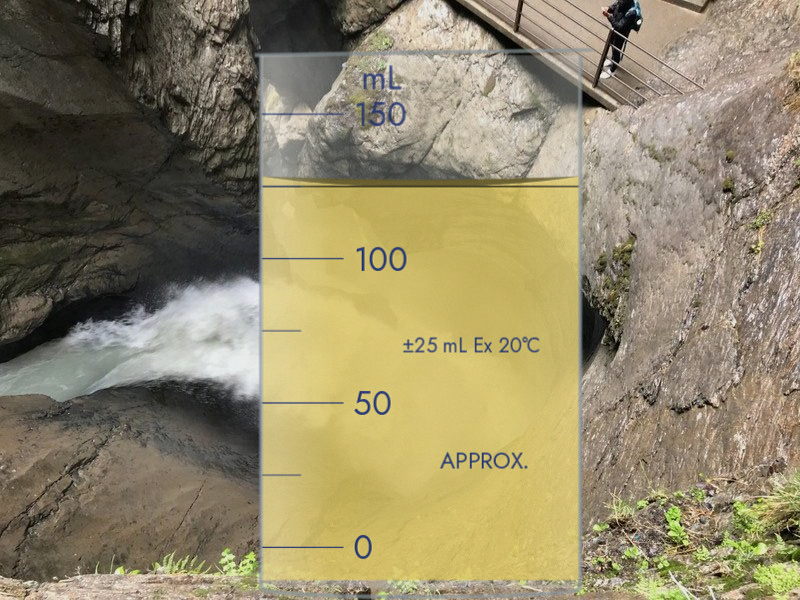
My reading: 125
